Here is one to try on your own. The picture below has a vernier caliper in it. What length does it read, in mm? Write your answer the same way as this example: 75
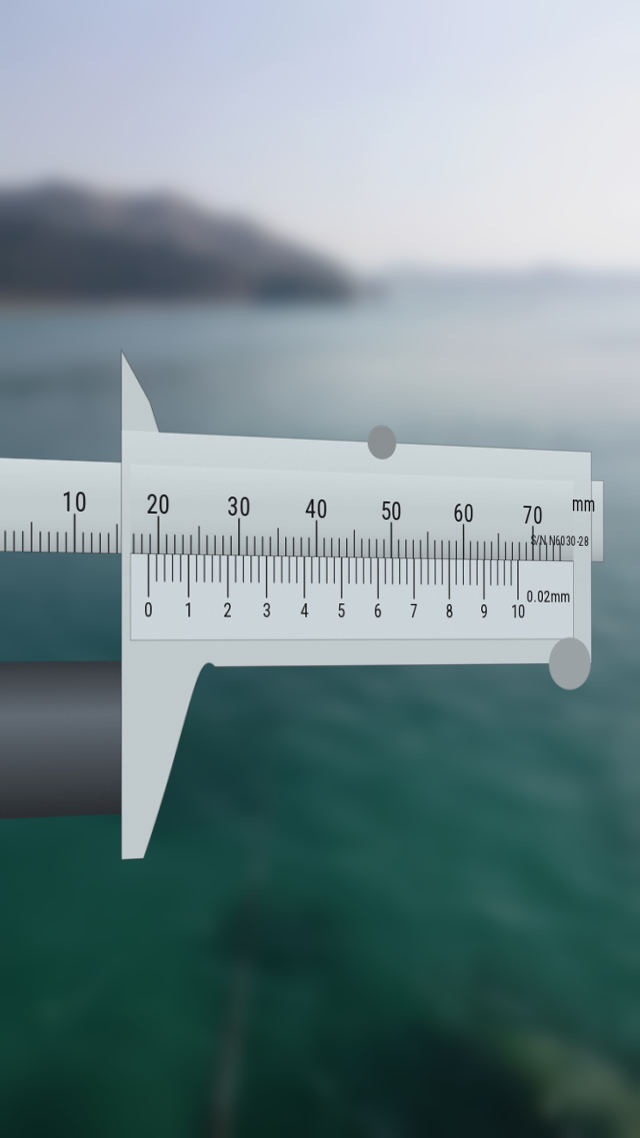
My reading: 18.8
